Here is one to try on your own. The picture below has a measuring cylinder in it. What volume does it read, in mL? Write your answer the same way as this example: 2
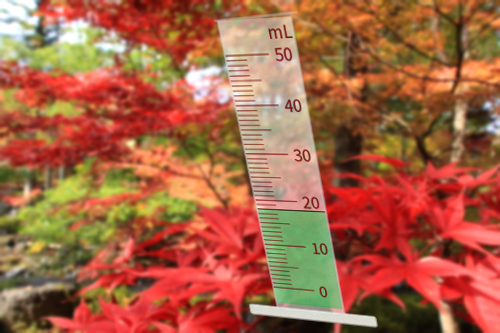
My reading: 18
